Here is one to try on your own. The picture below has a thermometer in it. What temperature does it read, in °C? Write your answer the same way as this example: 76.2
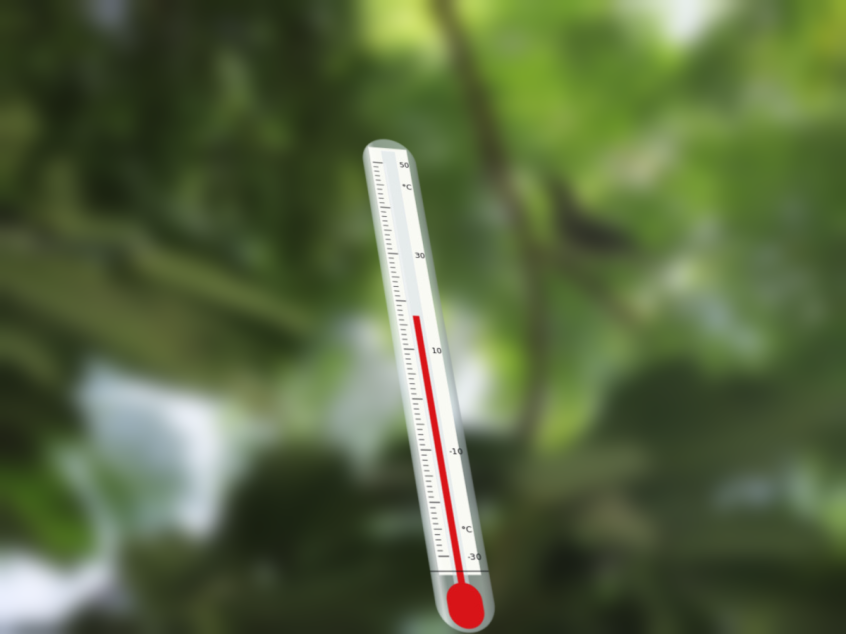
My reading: 17
